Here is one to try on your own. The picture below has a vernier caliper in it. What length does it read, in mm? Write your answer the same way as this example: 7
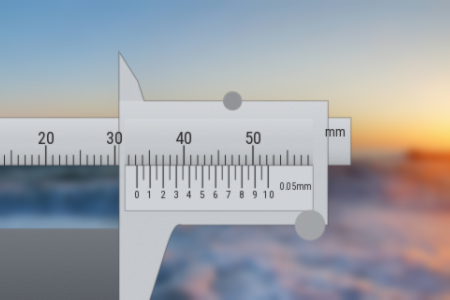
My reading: 33.2
